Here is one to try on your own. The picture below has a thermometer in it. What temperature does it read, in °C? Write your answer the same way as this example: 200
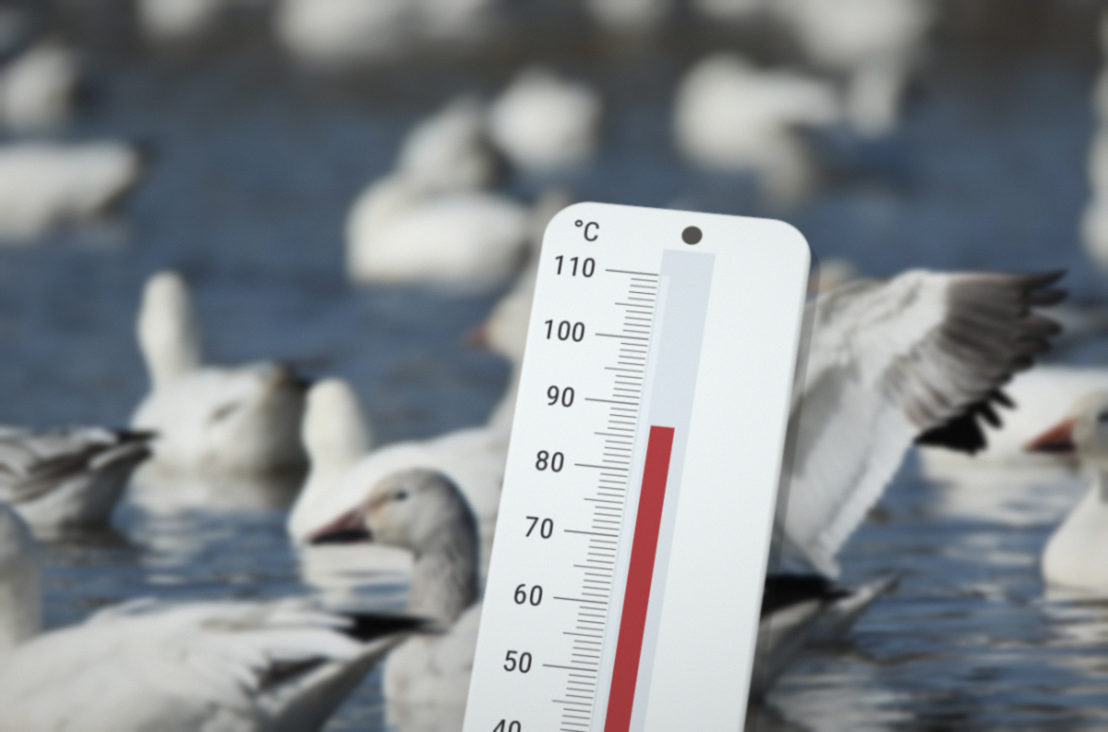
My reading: 87
